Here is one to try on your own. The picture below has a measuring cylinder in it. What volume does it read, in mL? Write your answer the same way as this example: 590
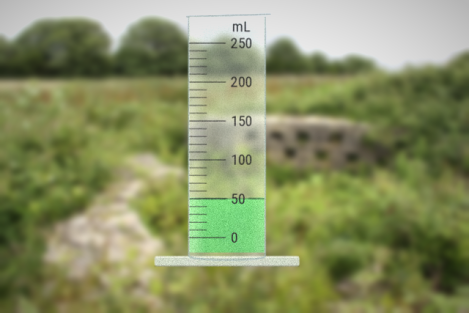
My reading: 50
